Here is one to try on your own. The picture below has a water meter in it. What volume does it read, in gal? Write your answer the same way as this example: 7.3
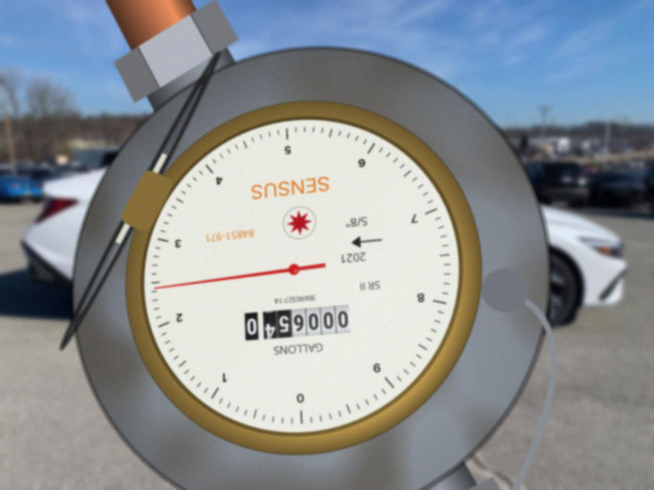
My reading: 6542.4
